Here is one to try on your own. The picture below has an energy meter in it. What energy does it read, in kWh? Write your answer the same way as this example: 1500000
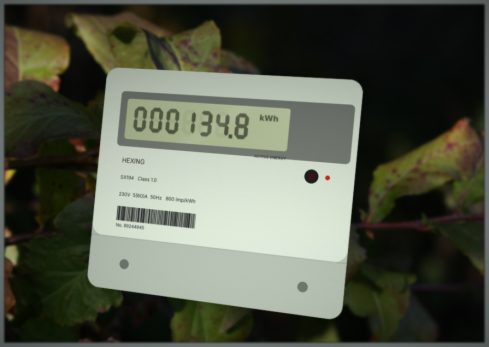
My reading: 134.8
